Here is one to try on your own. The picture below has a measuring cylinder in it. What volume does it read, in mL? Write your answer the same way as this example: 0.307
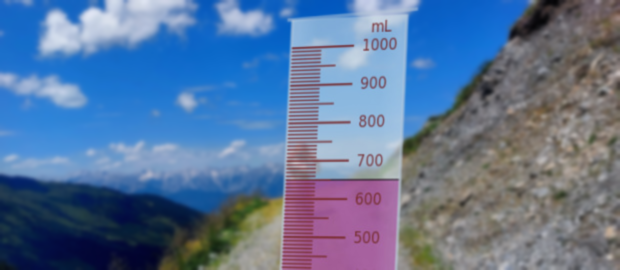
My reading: 650
